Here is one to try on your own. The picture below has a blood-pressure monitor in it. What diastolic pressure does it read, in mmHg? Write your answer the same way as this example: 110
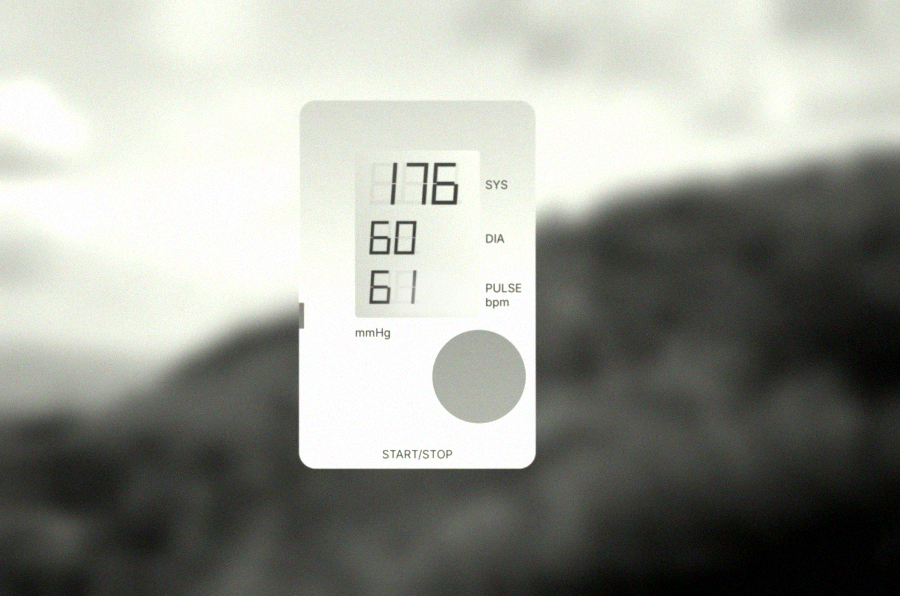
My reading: 60
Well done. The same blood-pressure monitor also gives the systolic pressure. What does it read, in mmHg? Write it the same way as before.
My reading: 176
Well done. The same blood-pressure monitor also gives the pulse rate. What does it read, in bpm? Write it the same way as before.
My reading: 61
